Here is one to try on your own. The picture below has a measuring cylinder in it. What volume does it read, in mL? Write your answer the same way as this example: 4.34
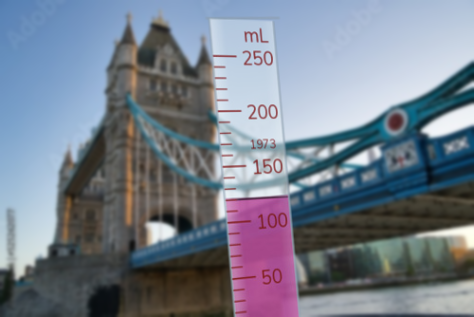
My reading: 120
